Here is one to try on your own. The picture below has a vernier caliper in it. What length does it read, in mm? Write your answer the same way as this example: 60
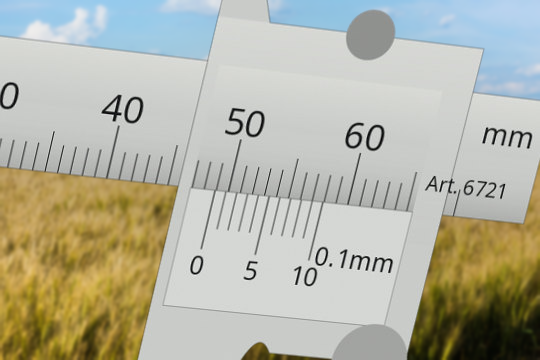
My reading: 48.9
